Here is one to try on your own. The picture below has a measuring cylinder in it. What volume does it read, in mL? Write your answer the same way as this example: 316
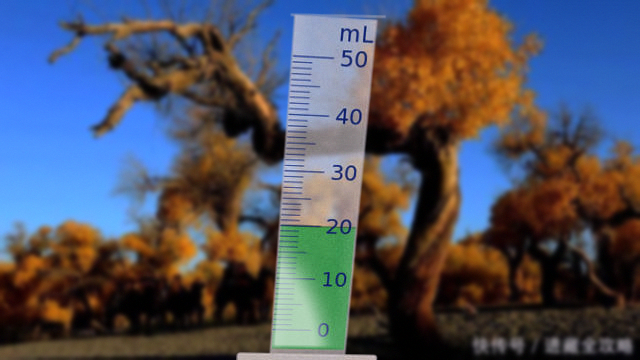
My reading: 20
